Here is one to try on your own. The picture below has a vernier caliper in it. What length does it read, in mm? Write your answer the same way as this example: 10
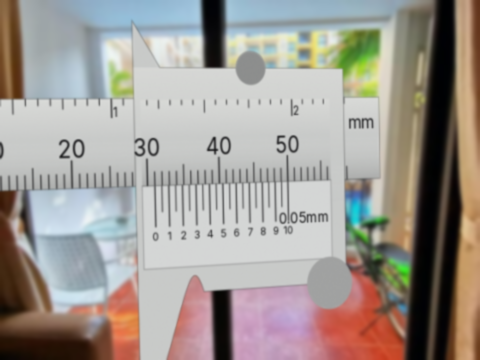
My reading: 31.0
